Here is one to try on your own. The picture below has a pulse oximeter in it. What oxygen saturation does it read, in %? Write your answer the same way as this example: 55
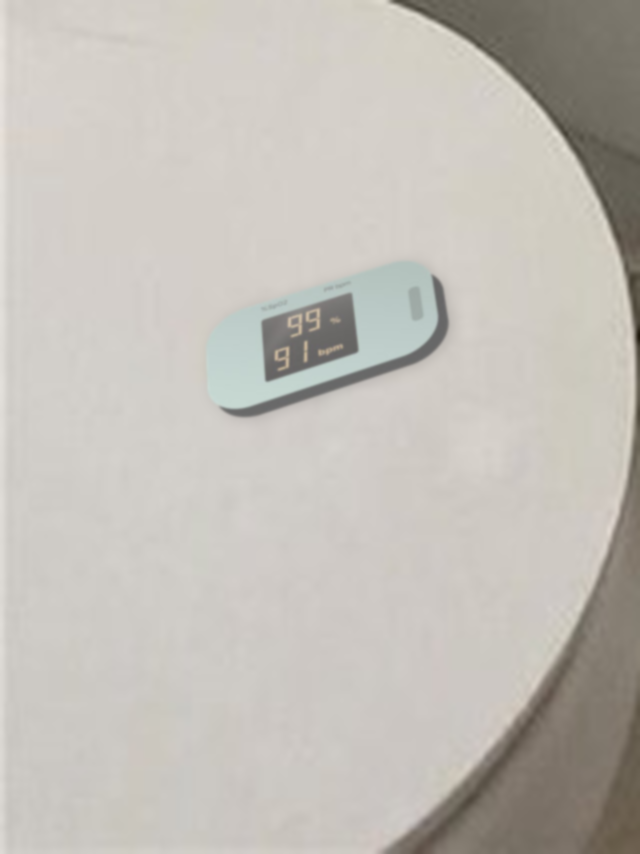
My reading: 99
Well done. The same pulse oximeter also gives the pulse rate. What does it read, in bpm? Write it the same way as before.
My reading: 91
